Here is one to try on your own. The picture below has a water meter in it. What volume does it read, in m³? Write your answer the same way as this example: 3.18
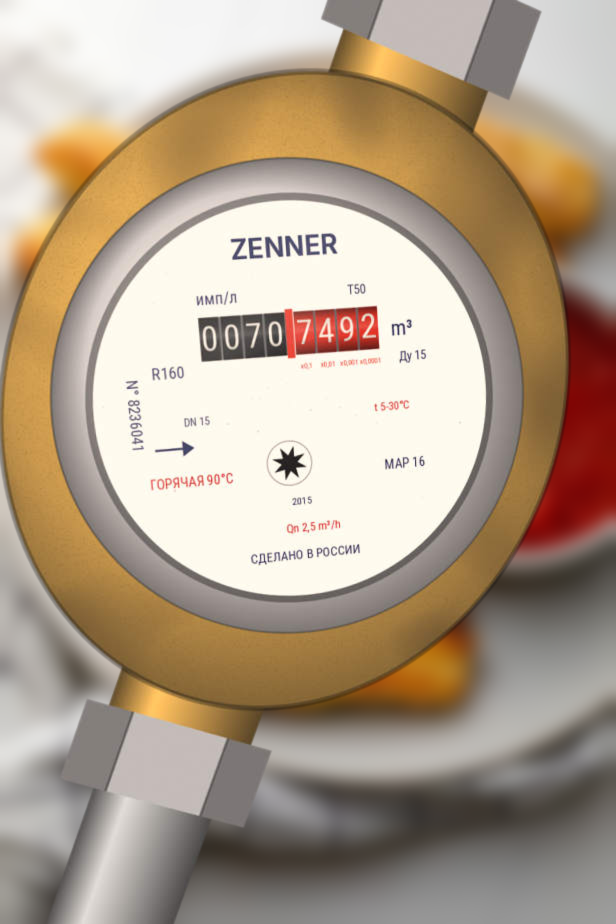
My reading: 70.7492
